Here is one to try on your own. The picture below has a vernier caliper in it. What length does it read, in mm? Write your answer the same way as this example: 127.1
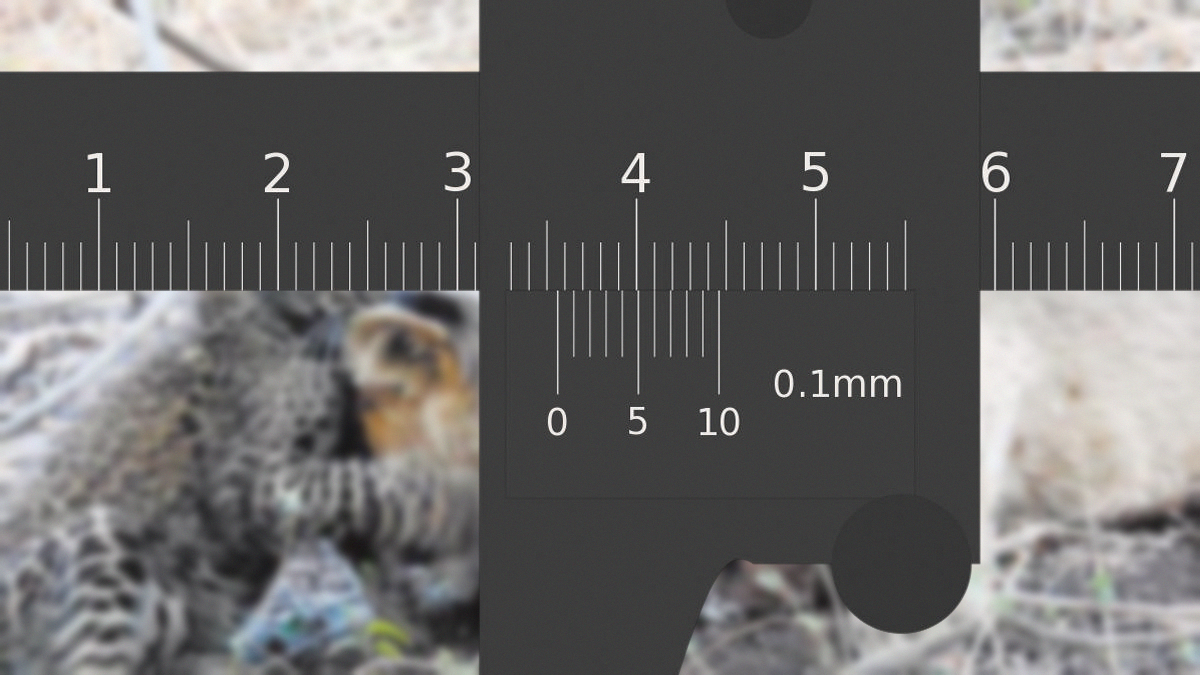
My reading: 35.6
